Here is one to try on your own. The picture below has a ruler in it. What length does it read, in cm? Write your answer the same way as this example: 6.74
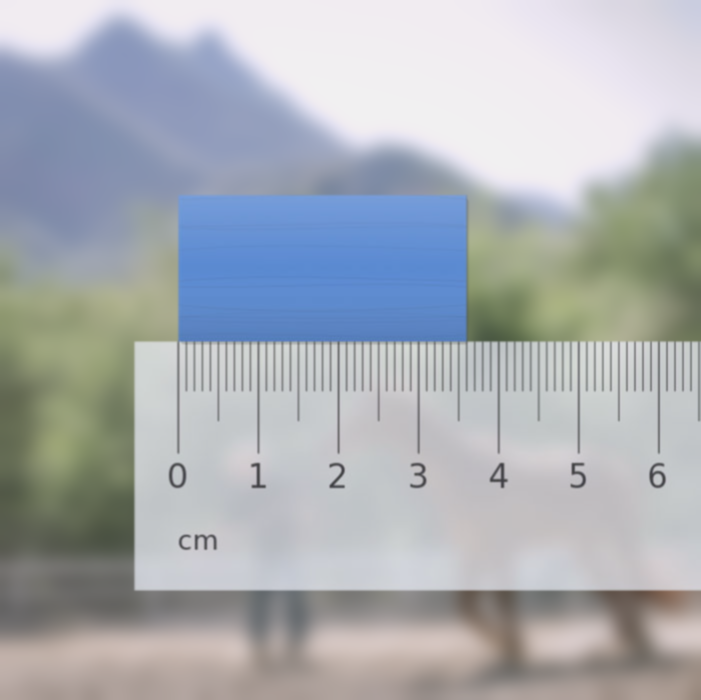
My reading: 3.6
